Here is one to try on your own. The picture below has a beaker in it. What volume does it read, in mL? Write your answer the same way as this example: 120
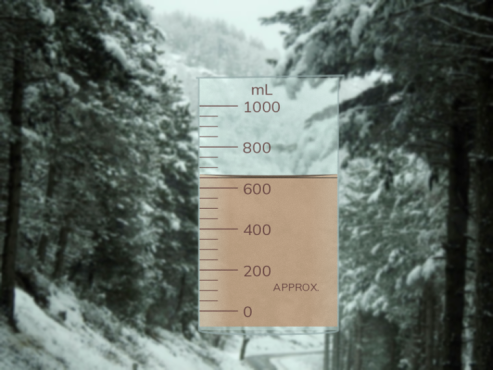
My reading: 650
